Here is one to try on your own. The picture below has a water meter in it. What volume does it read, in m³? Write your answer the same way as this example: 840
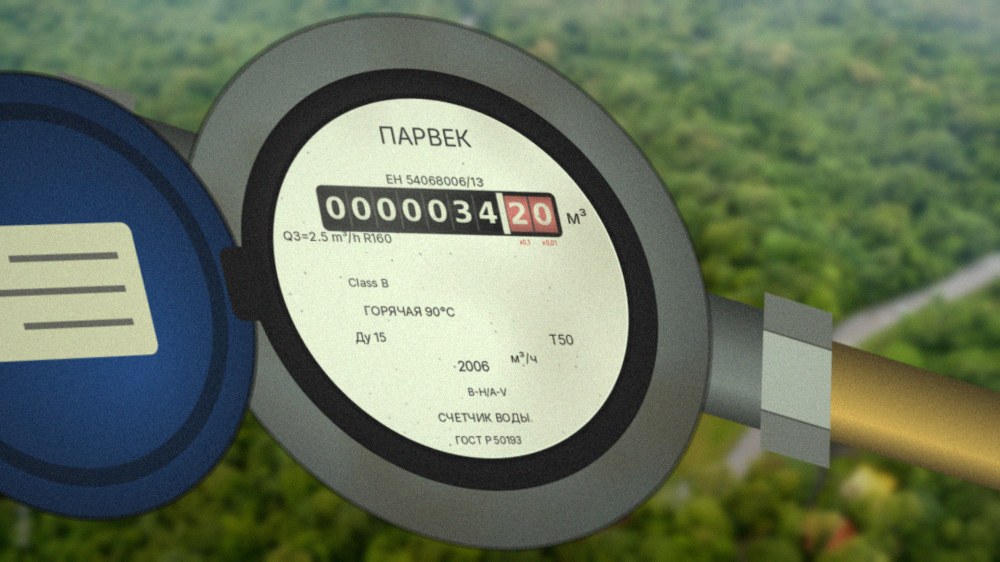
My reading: 34.20
